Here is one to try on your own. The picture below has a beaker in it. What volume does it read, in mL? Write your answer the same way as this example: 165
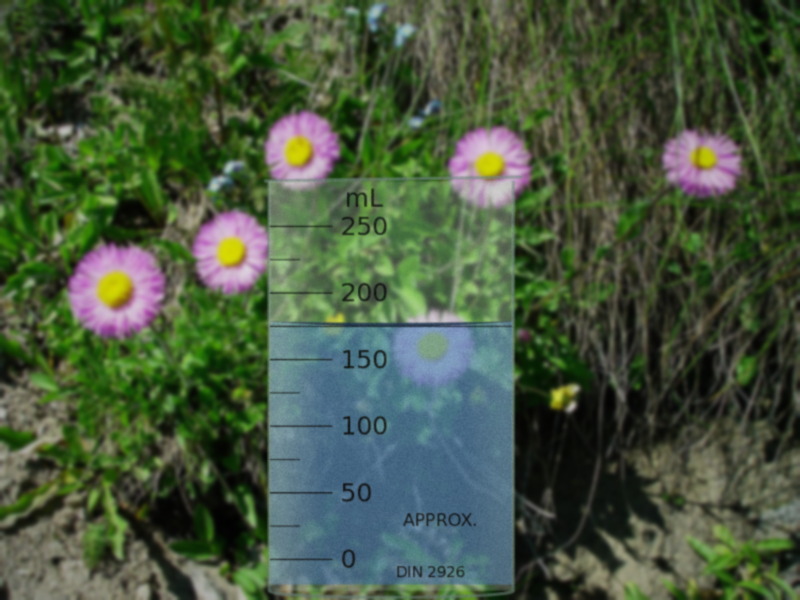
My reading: 175
